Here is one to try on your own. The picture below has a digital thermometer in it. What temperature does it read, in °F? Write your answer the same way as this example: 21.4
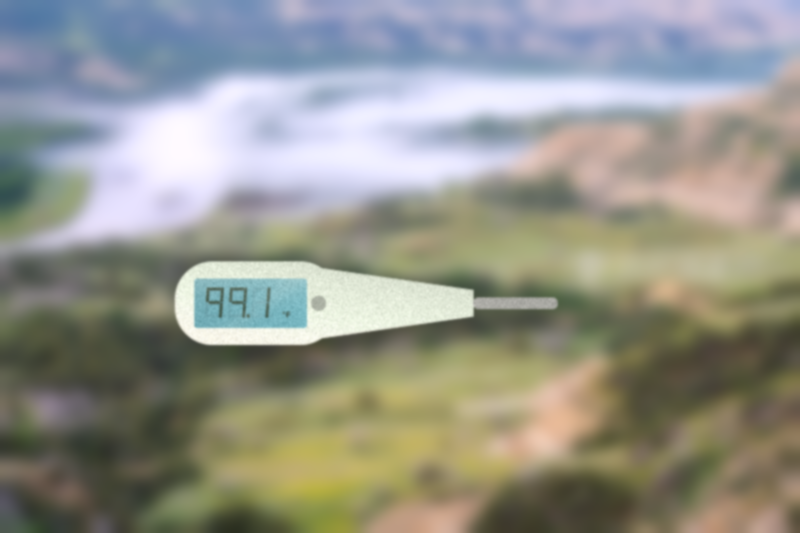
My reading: 99.1
